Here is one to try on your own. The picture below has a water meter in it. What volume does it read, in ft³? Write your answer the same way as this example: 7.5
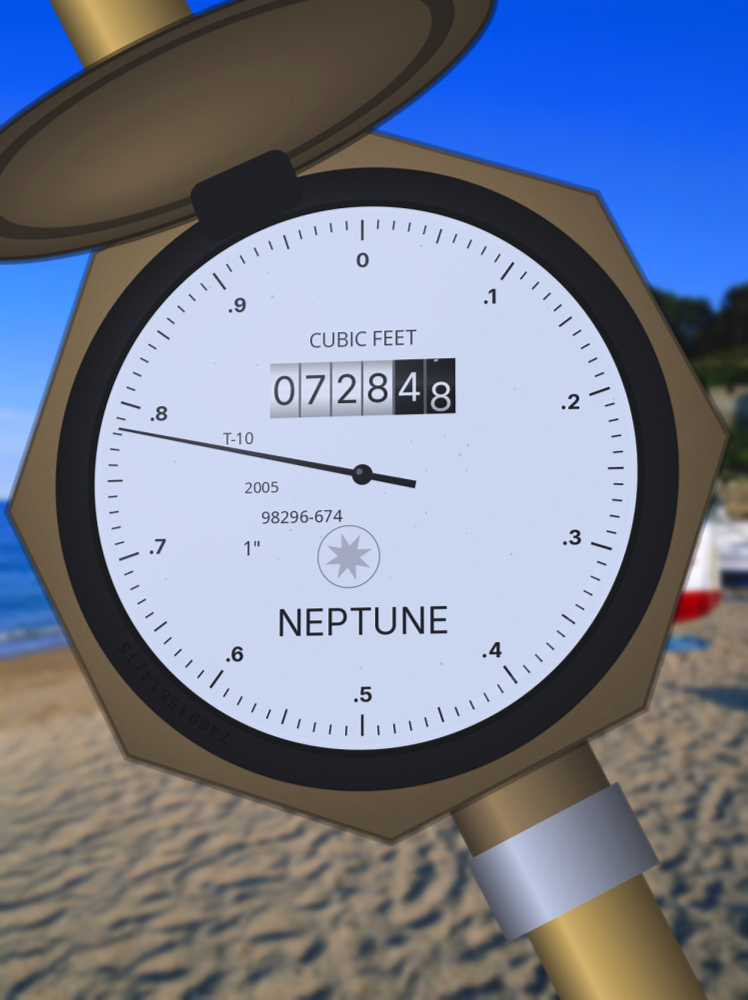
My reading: 72847.78
